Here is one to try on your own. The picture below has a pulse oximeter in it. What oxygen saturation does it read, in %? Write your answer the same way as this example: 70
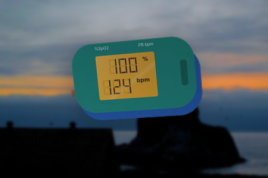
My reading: 100
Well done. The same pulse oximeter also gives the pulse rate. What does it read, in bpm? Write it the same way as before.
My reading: 124
